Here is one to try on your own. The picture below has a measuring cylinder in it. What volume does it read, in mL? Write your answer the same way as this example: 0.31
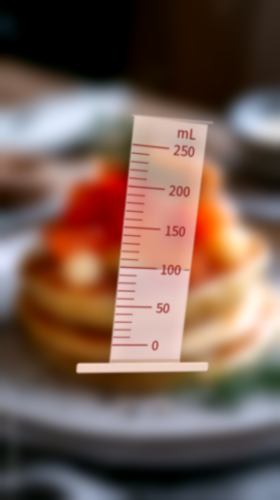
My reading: 100
